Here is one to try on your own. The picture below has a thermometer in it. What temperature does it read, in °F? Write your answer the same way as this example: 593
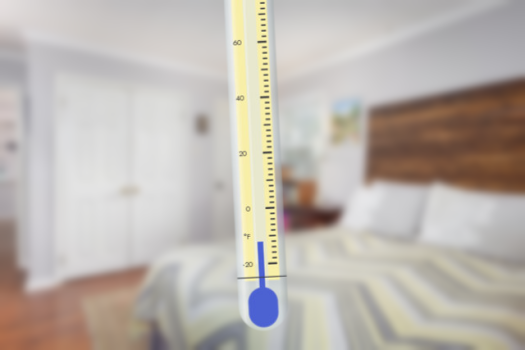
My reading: -12
